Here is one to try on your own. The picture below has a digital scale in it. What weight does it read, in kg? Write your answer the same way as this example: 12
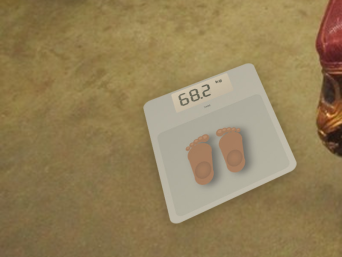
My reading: 68.2
